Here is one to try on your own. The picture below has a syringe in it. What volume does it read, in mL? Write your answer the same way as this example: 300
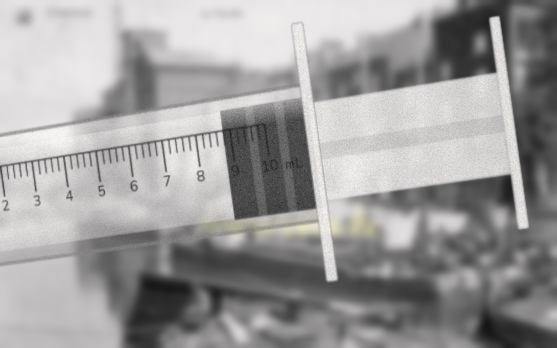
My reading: 8.8
